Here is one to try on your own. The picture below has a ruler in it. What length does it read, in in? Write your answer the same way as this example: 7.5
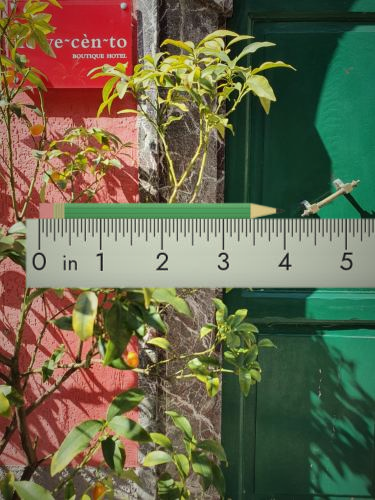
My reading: 4
